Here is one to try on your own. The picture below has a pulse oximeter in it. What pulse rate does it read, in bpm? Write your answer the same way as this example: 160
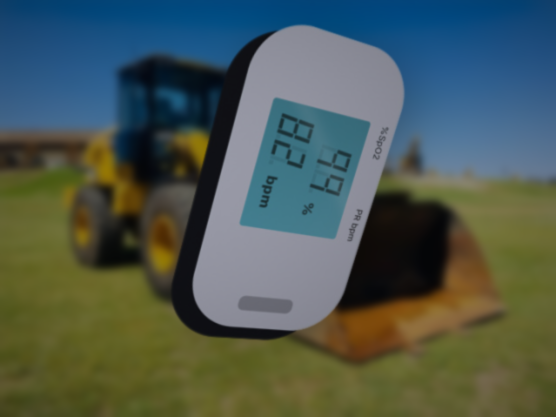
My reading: 82
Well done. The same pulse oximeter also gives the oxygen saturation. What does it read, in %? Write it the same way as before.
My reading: 99
